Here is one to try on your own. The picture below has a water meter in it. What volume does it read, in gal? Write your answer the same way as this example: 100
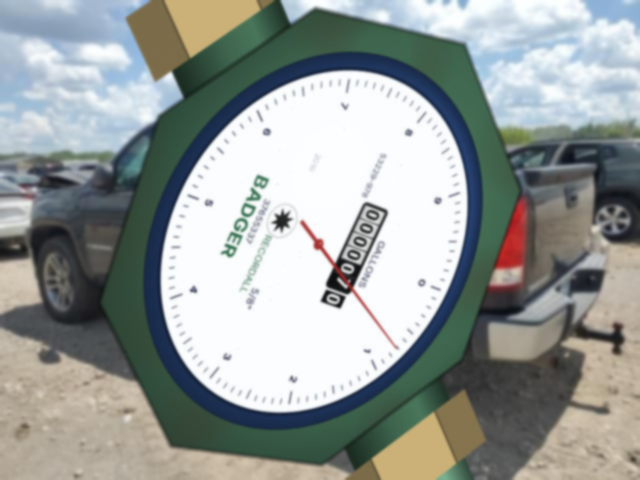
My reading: 70.7
